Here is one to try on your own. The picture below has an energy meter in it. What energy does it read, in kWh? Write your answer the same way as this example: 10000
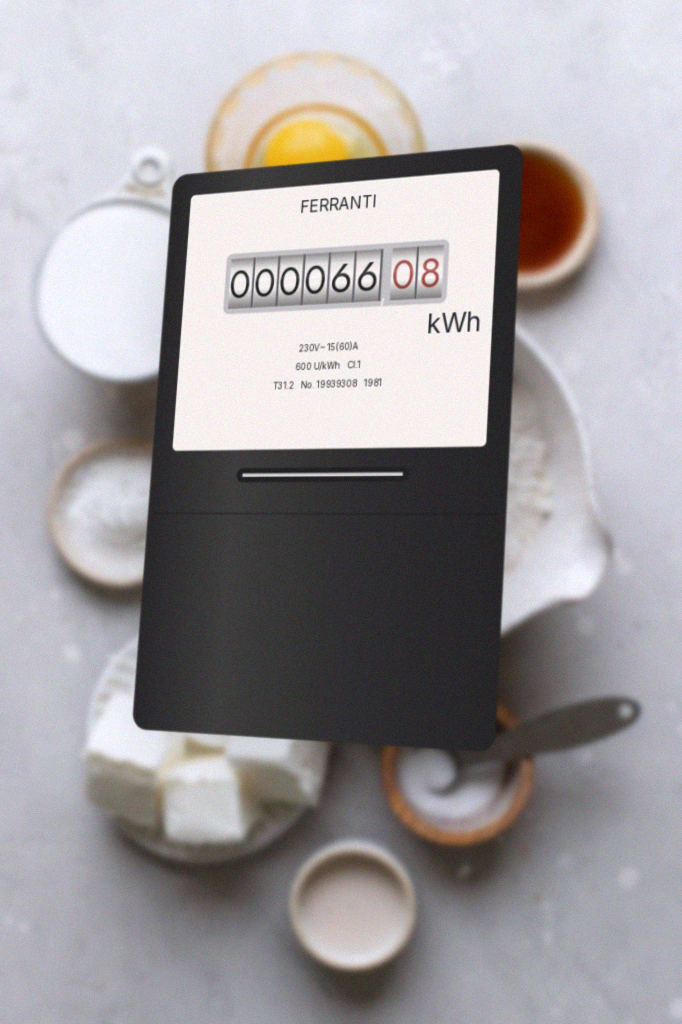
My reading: 66.08
